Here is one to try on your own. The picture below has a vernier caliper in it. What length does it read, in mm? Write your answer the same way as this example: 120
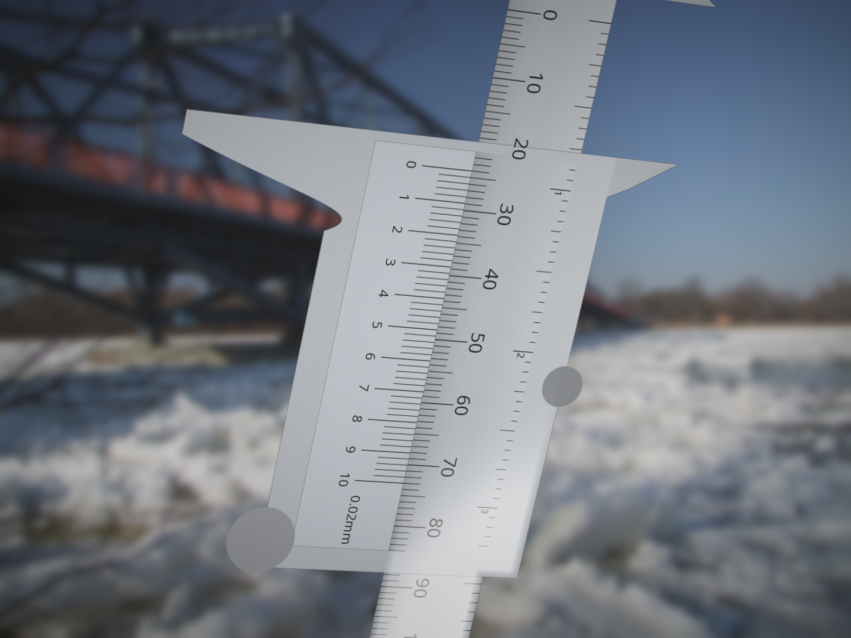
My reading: 24.0
